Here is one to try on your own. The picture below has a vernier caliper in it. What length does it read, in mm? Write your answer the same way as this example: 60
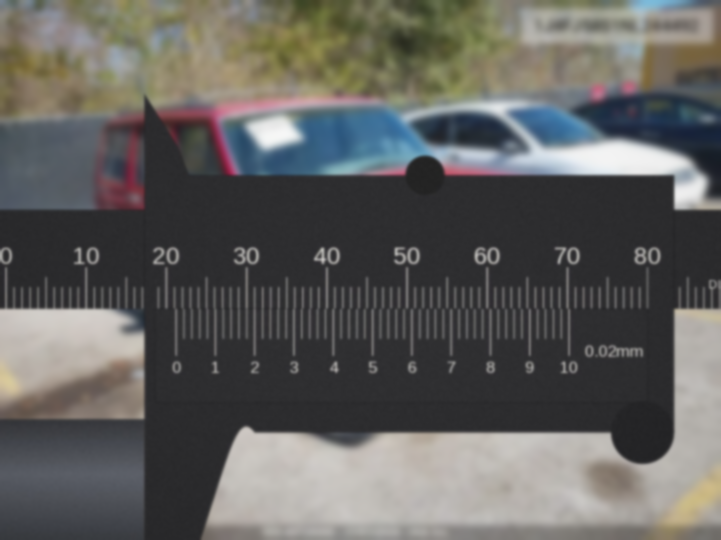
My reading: 21.2
